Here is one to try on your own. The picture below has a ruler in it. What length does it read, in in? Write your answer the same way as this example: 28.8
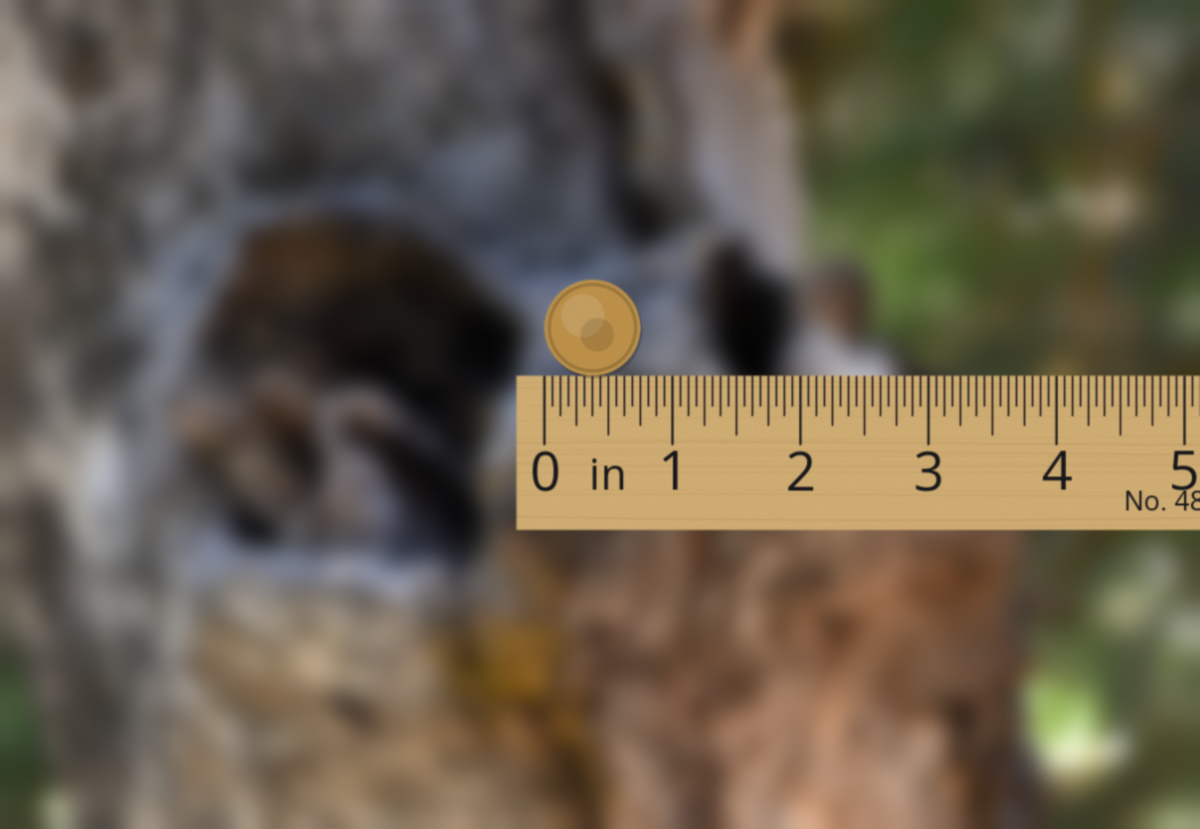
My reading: 0.75
